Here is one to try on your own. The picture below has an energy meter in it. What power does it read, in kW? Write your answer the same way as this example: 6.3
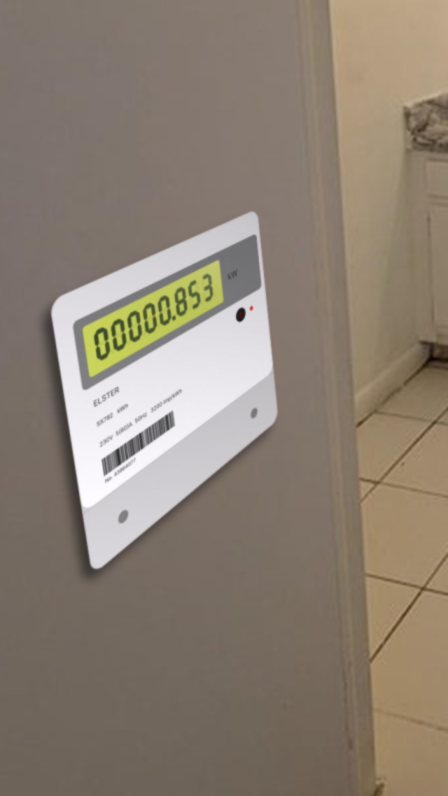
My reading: 0.853
